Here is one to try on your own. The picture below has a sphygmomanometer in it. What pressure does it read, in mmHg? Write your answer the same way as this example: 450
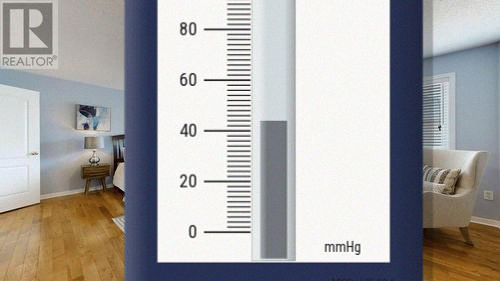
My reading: 44
